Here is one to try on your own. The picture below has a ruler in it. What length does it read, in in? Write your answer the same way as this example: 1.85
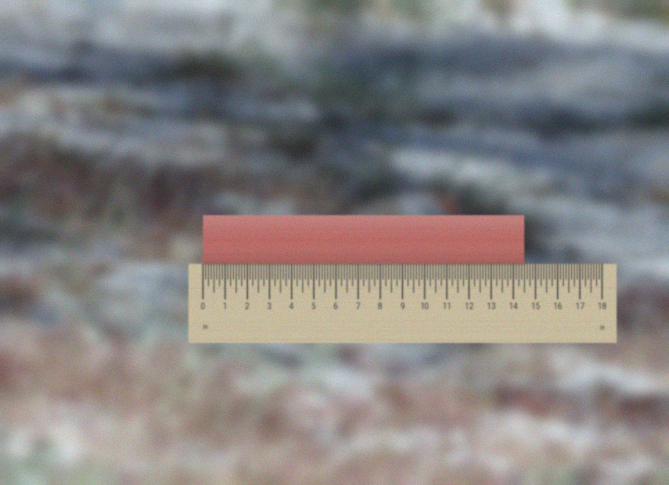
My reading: 14.5
